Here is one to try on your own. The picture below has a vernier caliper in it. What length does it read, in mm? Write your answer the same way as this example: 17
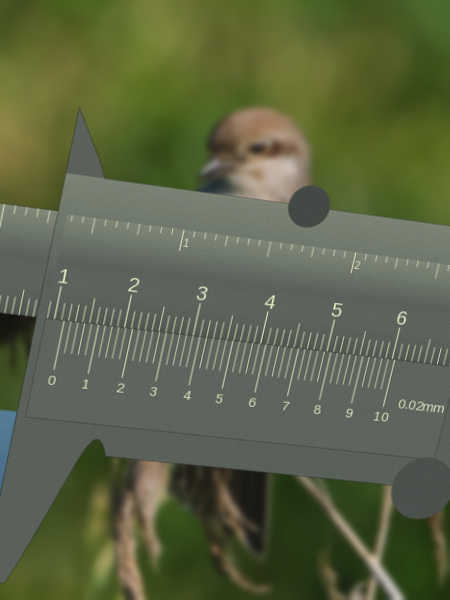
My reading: 11.4
